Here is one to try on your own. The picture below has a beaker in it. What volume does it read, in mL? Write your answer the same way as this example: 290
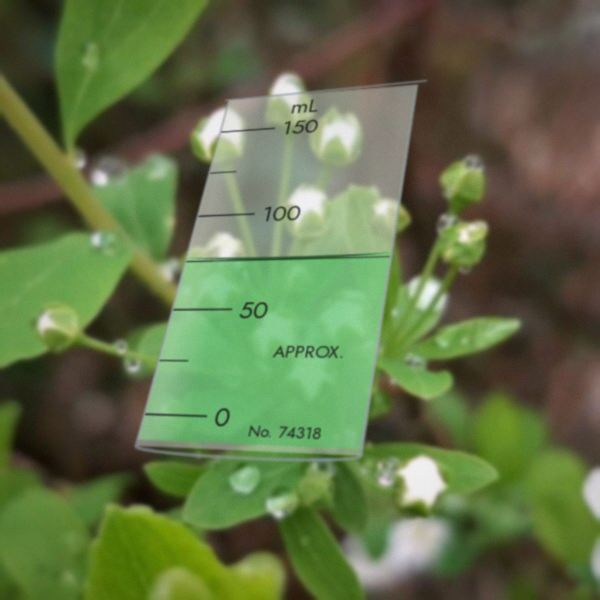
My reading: 75
